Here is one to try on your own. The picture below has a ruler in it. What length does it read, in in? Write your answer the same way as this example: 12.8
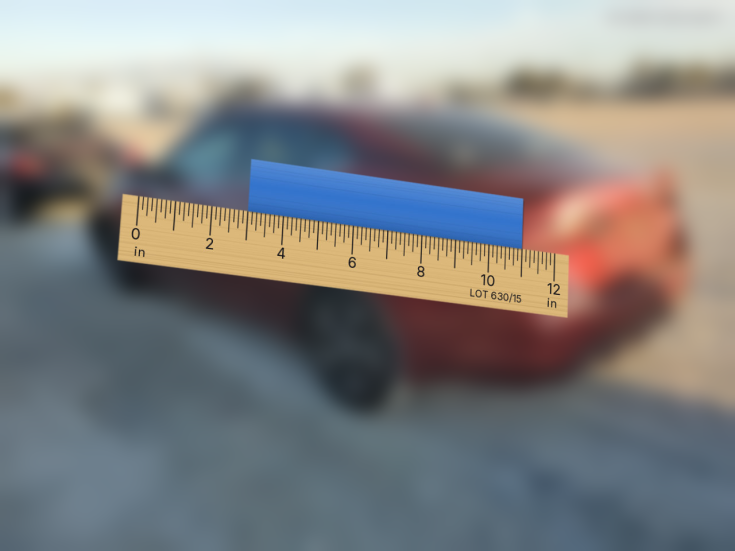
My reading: 8
